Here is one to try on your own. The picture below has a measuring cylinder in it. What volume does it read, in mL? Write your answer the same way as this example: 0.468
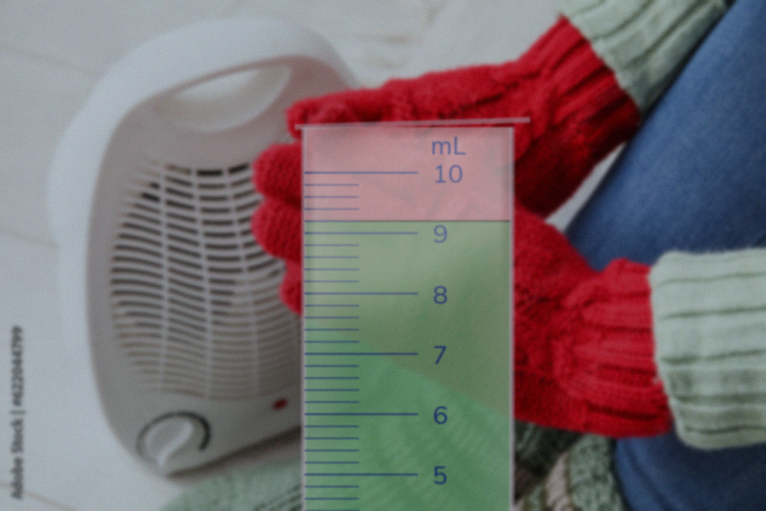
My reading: 9.2
